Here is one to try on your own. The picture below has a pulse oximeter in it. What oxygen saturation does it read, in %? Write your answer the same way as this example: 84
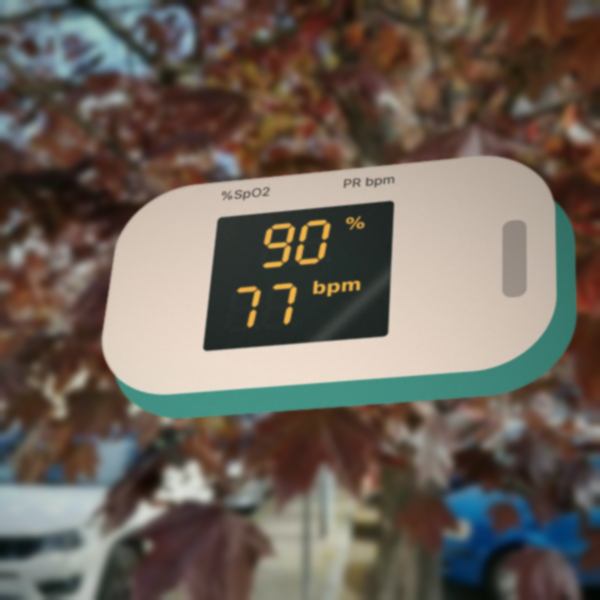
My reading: 90
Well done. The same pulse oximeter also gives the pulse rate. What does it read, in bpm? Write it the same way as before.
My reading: 77
